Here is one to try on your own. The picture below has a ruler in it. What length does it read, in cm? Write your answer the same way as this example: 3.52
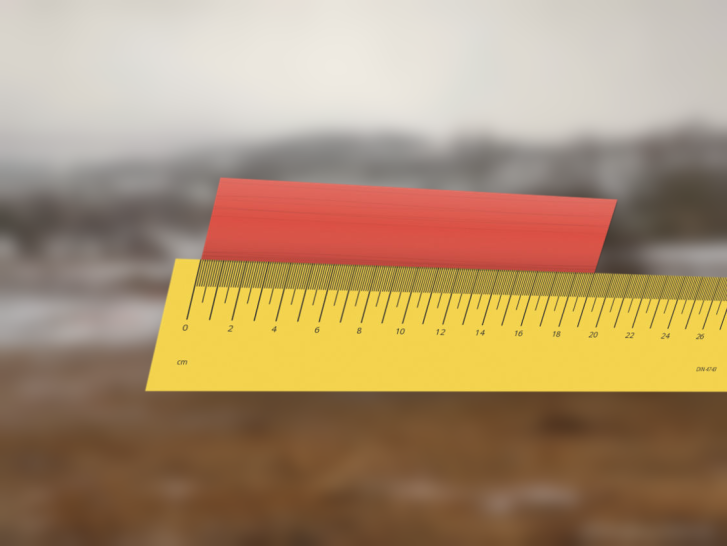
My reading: 19
